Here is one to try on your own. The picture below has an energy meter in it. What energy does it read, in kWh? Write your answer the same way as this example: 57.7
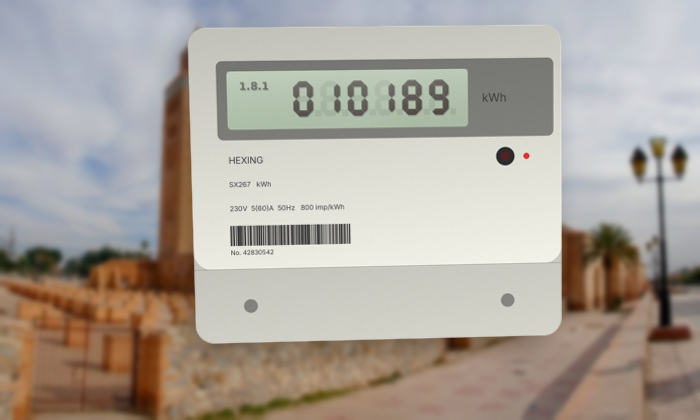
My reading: 10189
